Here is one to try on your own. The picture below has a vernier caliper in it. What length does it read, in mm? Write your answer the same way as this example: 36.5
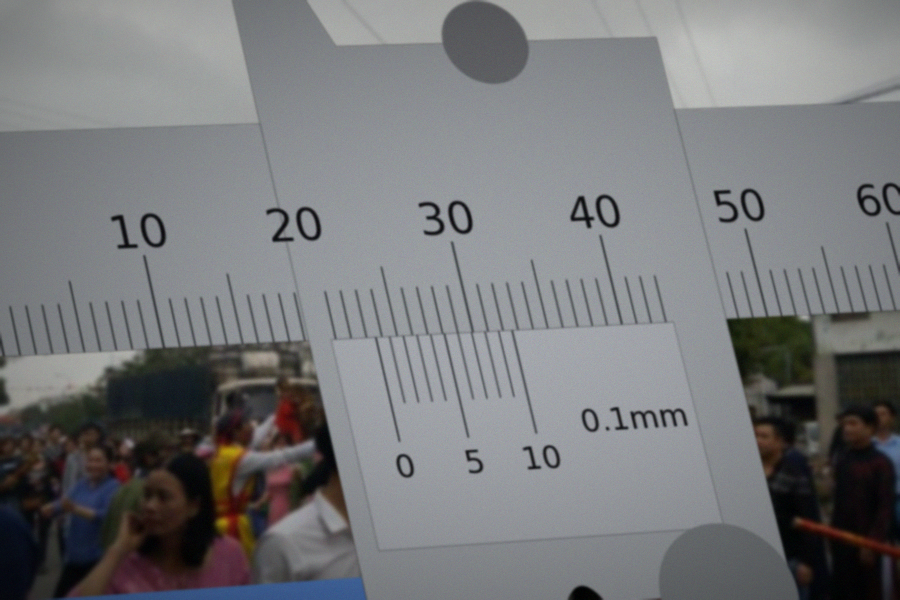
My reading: 23.6
